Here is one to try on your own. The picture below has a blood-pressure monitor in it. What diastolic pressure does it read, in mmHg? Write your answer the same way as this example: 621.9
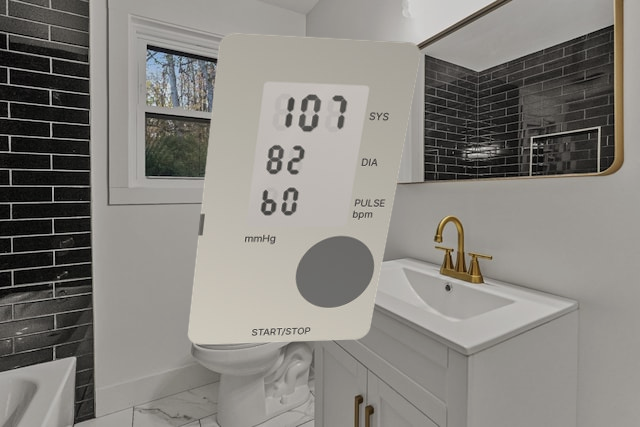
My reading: 82
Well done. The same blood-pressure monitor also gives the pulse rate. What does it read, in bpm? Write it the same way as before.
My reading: 60
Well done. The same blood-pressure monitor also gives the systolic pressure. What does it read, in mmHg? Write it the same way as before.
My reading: 107
